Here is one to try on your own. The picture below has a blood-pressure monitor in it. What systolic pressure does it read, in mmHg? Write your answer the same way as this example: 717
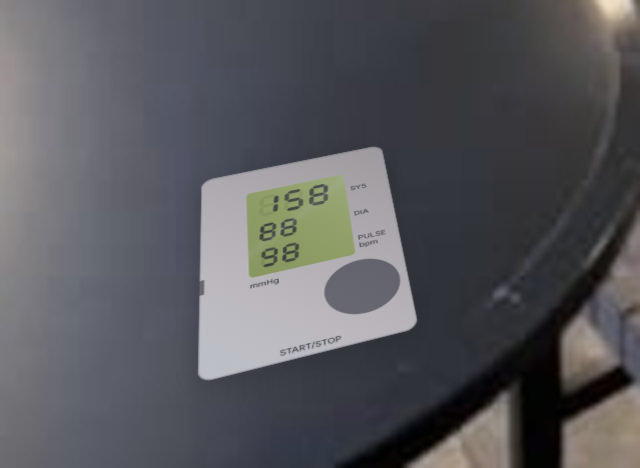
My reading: 158
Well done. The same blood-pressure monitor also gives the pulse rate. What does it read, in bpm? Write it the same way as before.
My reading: 98
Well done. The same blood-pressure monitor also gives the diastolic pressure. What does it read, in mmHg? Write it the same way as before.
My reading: 88
